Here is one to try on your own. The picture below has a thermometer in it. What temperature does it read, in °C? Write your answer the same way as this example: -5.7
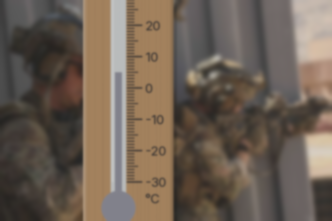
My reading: 5
